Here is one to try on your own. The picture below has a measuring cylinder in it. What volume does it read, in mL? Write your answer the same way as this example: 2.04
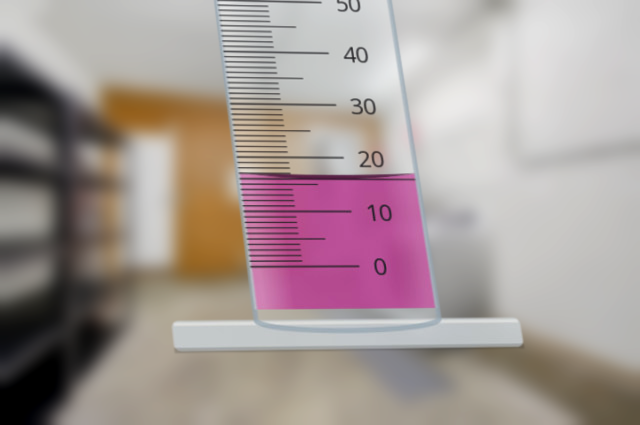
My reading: 16
